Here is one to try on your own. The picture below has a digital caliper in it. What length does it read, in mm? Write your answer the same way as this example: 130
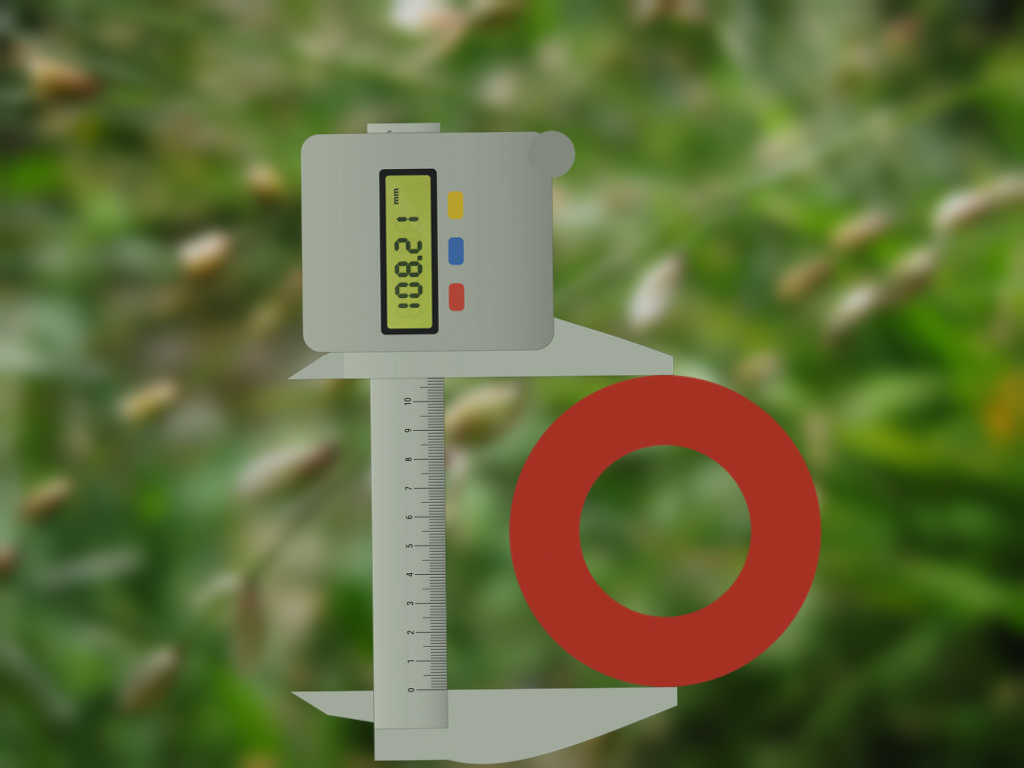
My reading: 108.21
